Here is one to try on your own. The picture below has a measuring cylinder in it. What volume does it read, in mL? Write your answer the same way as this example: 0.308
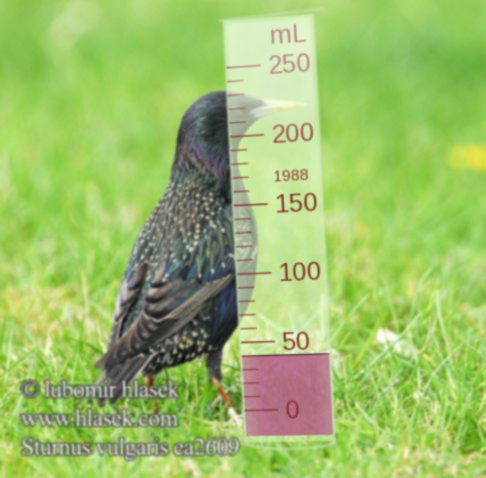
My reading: 40
